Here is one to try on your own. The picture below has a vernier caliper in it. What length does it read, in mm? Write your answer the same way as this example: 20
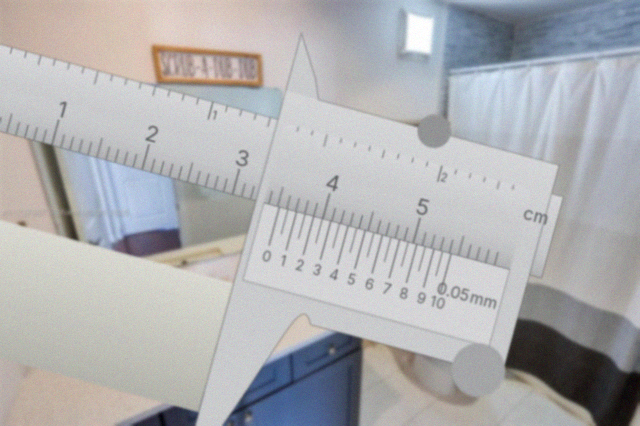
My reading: 35.2
